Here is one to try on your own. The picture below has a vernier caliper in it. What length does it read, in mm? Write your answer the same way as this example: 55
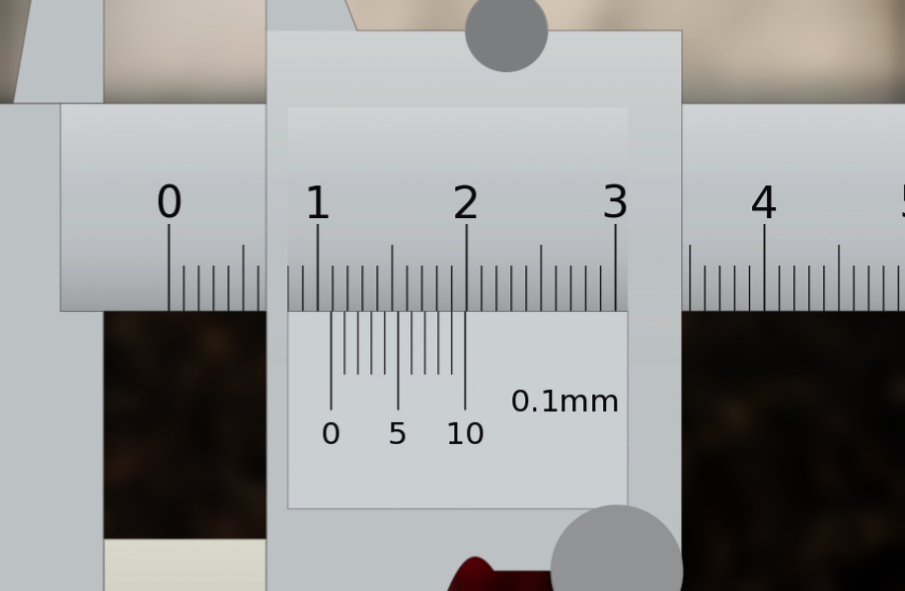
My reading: 10.9
